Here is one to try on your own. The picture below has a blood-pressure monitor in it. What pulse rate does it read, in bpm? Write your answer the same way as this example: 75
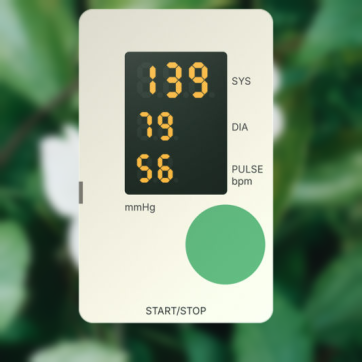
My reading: 56
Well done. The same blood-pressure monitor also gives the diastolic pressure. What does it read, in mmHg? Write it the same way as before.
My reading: 79
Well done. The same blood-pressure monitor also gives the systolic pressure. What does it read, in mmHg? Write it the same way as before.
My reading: 139
